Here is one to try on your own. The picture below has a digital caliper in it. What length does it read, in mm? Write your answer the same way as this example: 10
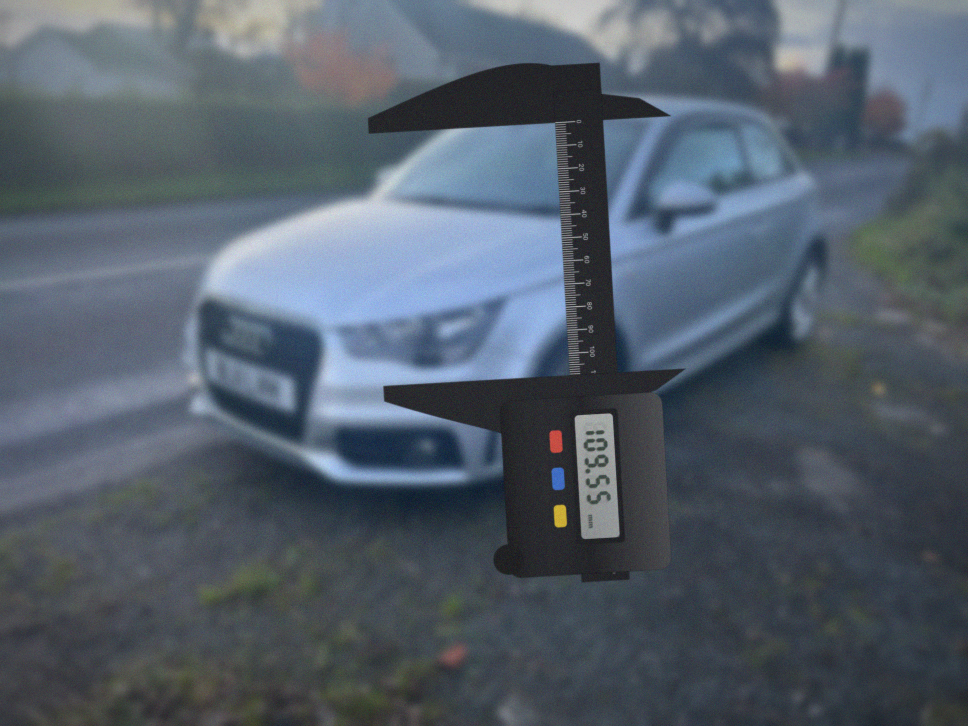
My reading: 109.55
